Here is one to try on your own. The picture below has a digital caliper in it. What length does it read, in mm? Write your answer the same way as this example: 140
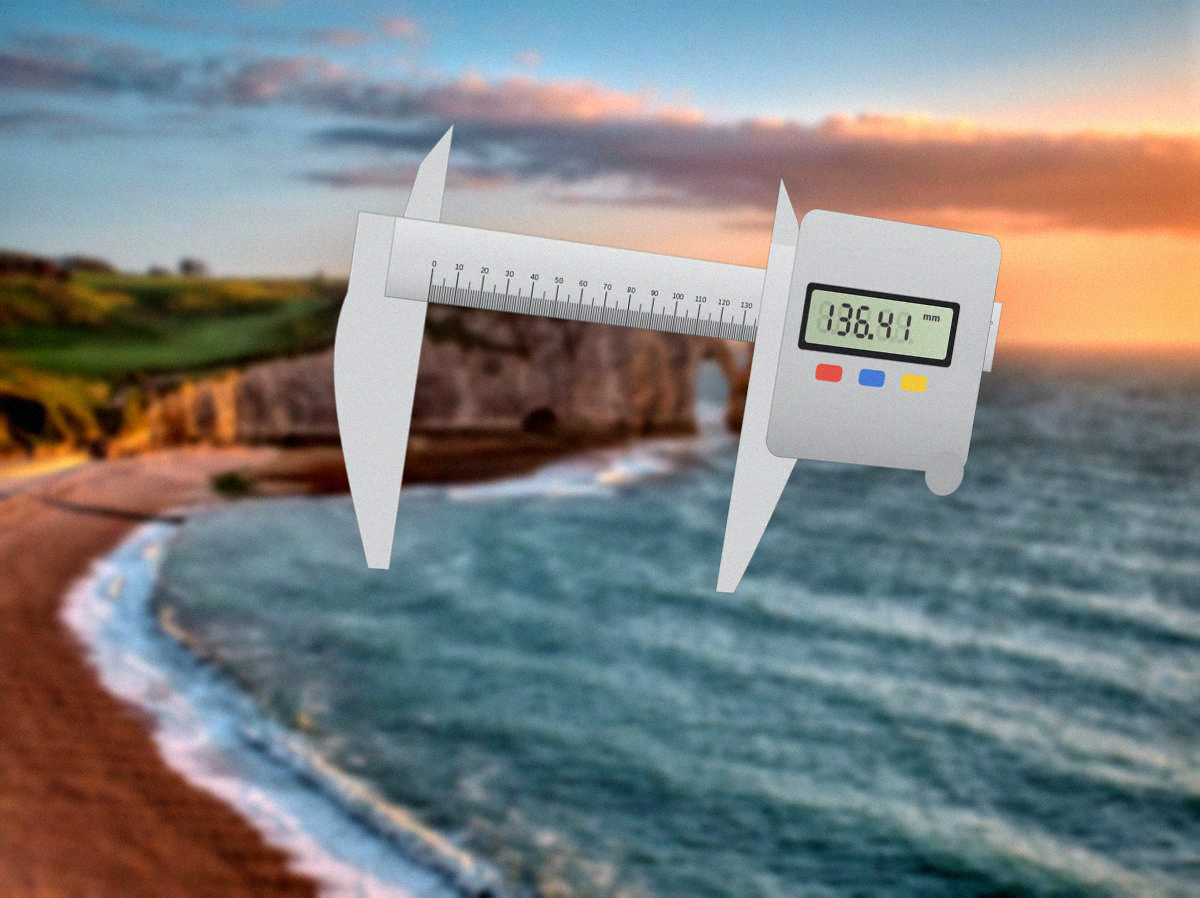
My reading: 136.41
